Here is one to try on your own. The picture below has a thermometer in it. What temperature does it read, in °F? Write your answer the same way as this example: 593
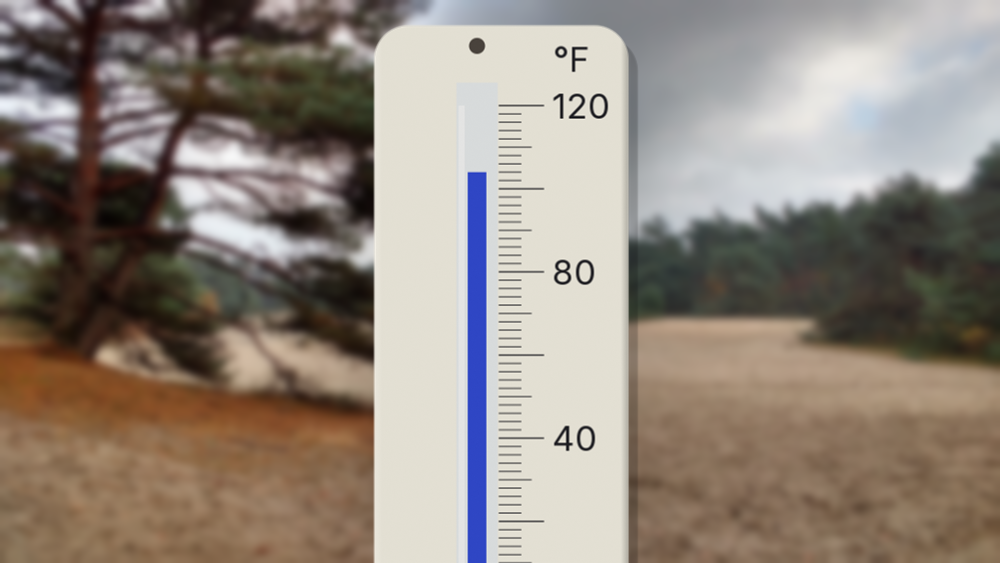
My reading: 104
